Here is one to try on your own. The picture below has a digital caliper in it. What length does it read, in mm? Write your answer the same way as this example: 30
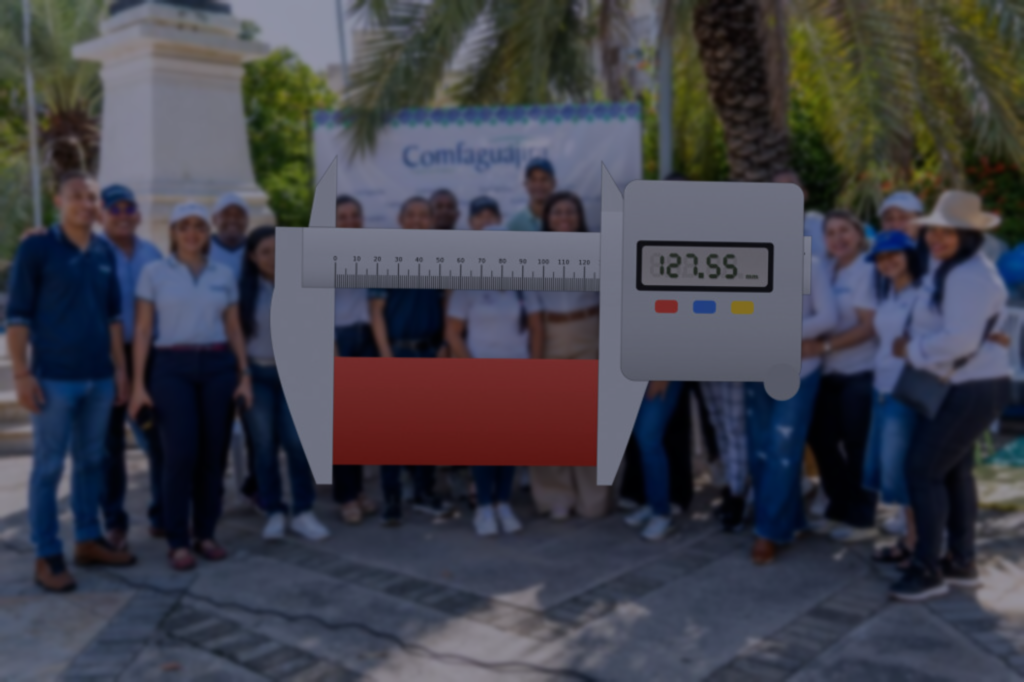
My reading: 127.55
